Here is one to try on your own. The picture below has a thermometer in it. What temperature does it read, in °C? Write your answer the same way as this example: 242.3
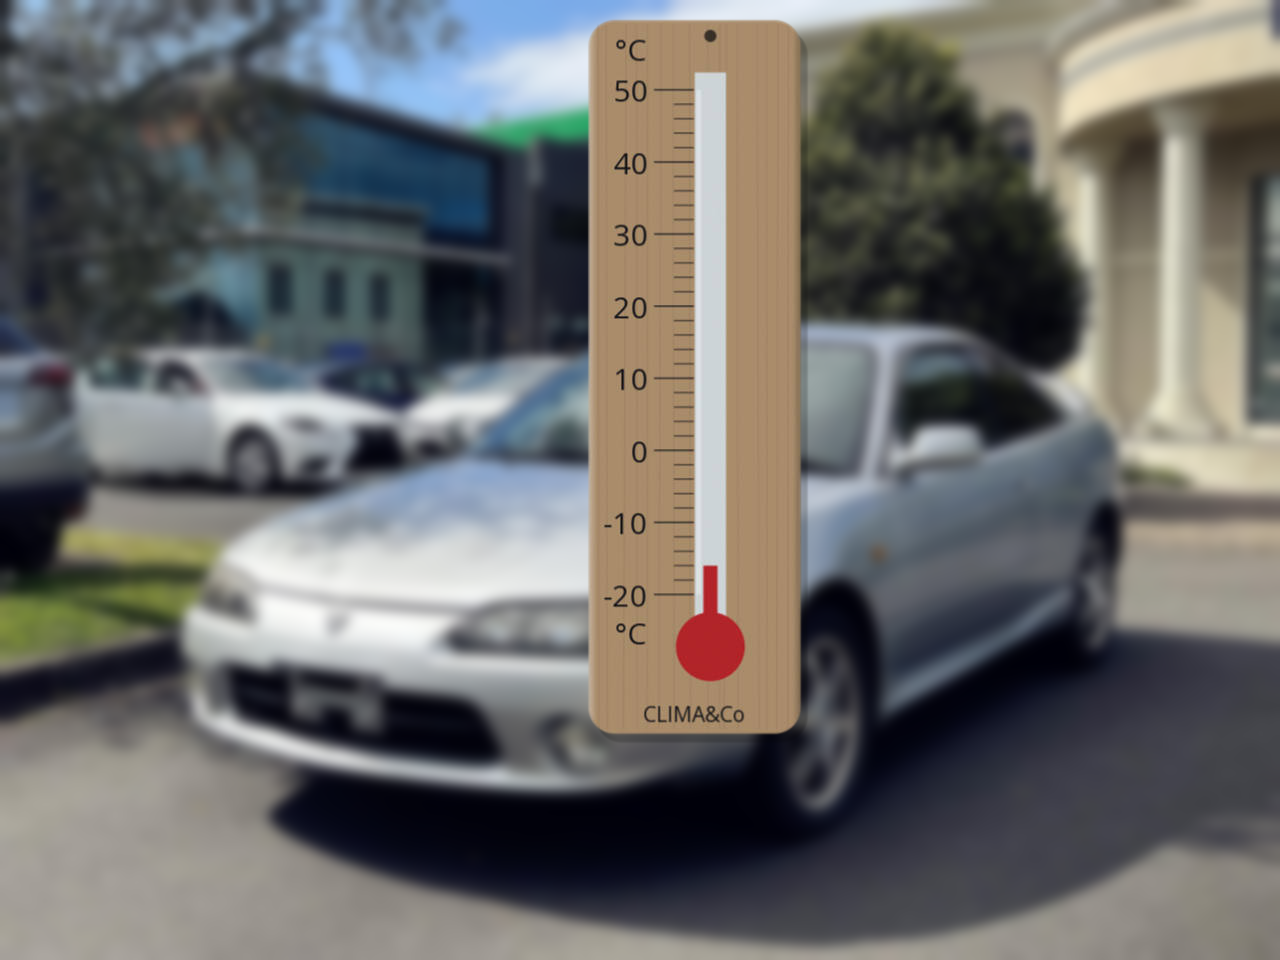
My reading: -16
